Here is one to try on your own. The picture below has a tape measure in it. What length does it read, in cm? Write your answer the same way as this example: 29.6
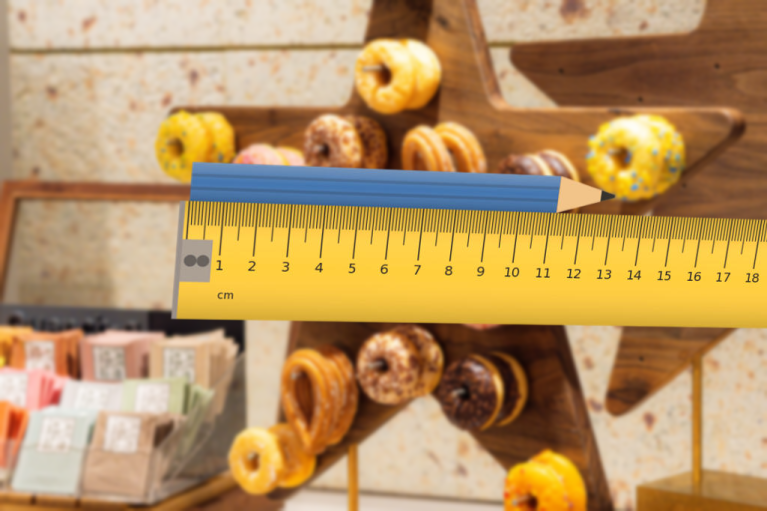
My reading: 13
